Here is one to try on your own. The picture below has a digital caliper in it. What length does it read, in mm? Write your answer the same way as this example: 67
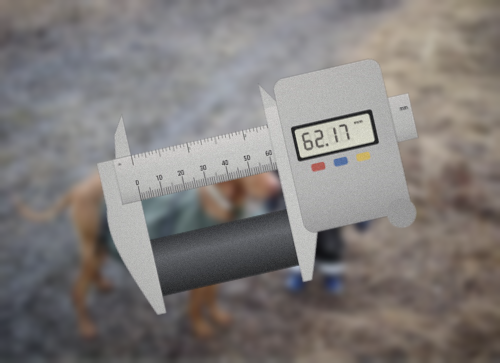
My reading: 62.17
